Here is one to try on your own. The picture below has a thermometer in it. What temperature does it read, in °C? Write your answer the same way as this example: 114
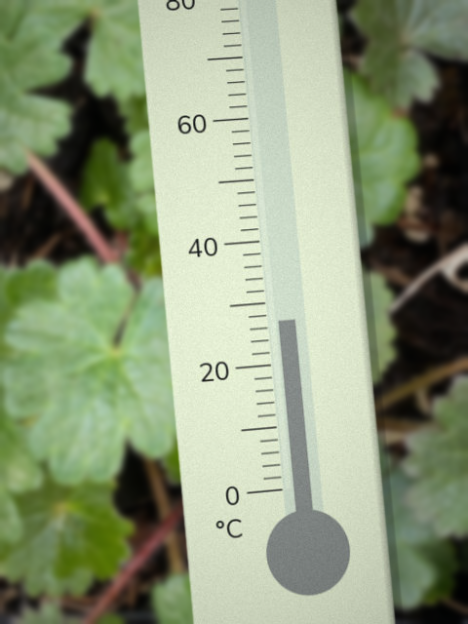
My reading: 27
